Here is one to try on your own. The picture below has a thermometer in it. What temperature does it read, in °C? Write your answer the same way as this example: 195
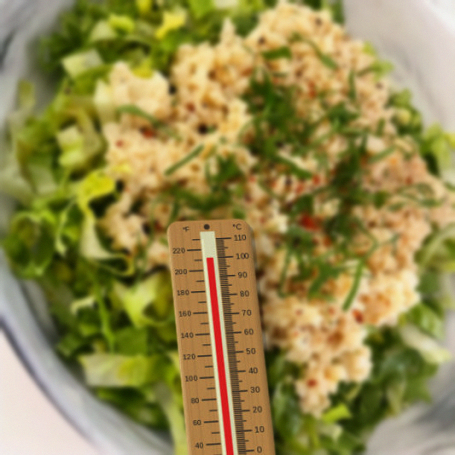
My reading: 100
